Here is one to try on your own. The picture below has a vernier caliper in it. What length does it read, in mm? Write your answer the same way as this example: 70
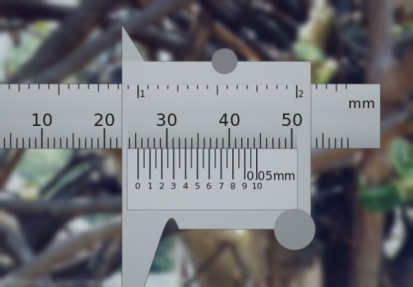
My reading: 25.4
